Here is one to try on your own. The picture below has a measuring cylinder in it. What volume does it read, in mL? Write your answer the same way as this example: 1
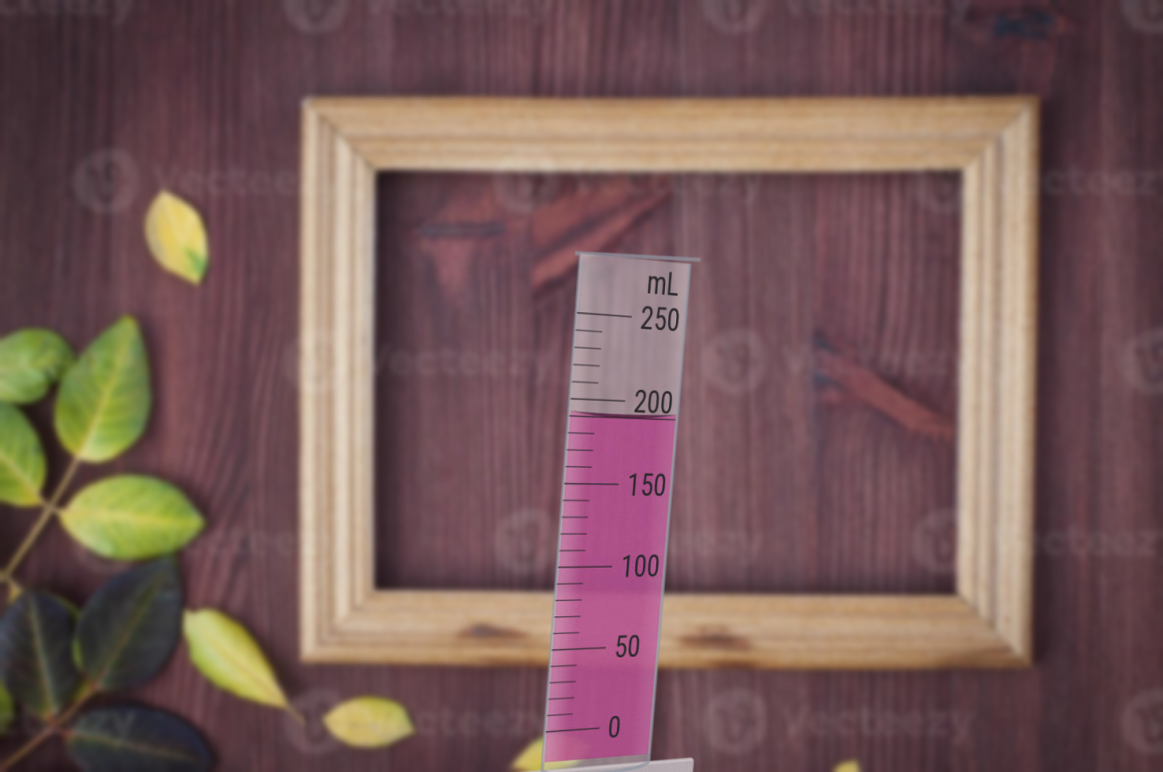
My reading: 190
